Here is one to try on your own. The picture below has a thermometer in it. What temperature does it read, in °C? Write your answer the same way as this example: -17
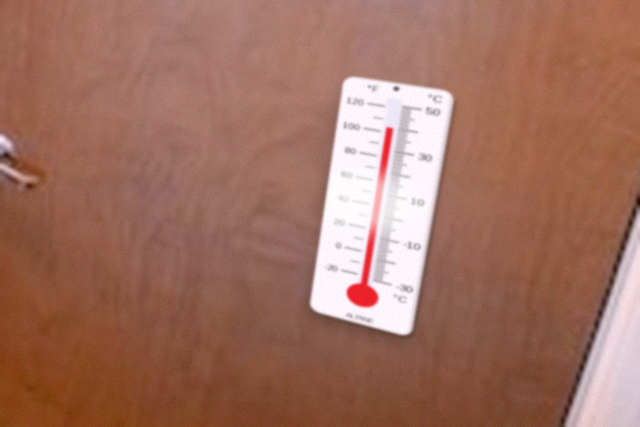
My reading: 40
